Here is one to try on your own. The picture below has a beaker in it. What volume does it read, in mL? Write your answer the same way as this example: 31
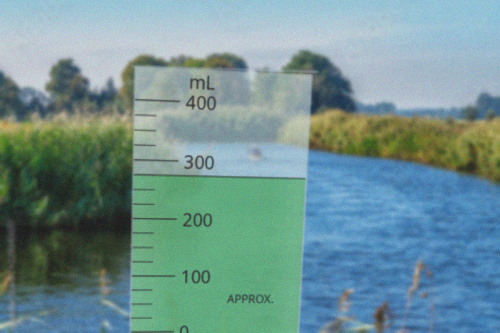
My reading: 275
